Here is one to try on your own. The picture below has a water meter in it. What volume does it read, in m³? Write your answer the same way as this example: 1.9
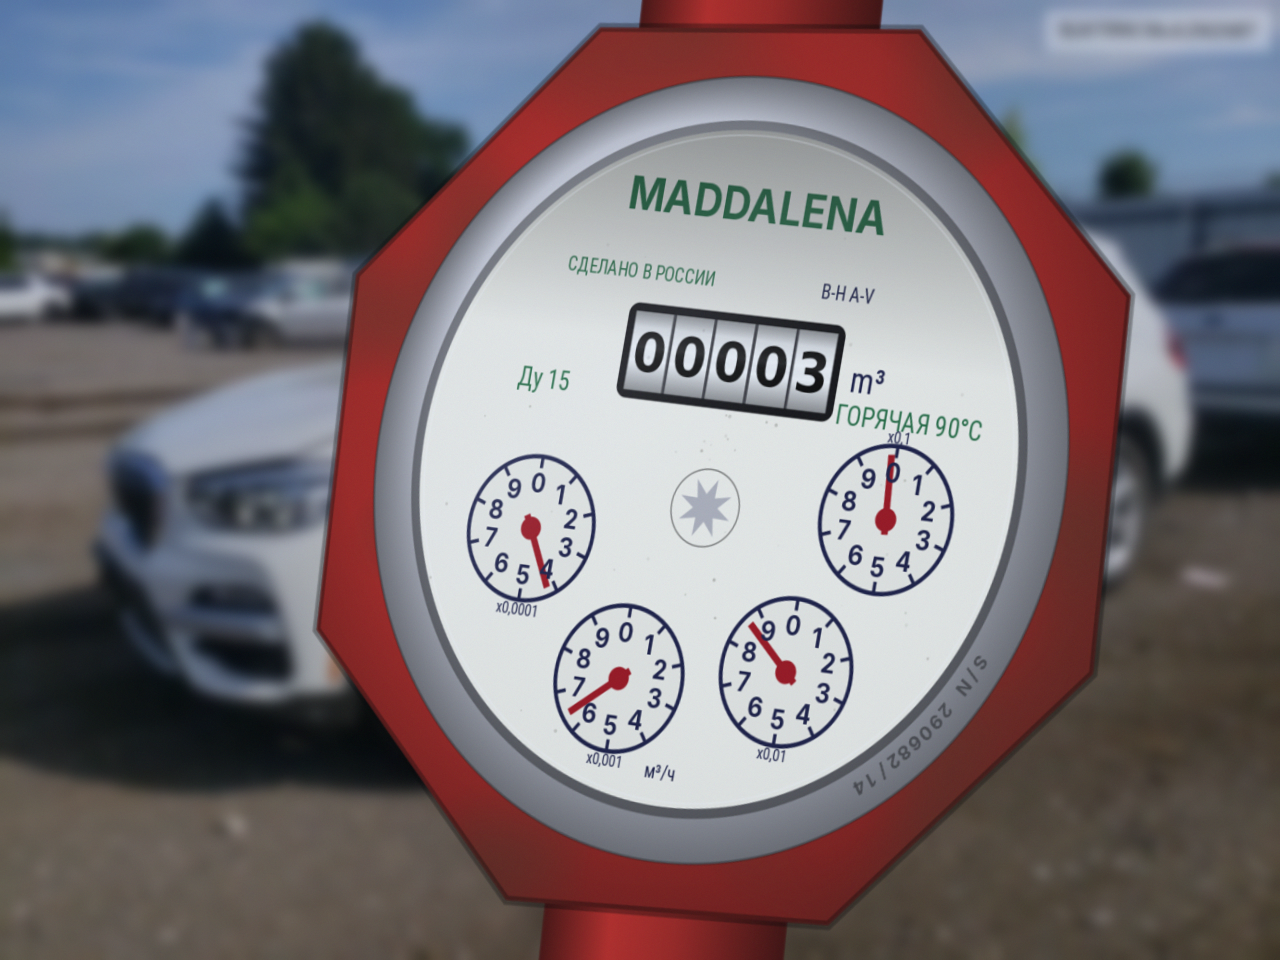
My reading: 2.9864
